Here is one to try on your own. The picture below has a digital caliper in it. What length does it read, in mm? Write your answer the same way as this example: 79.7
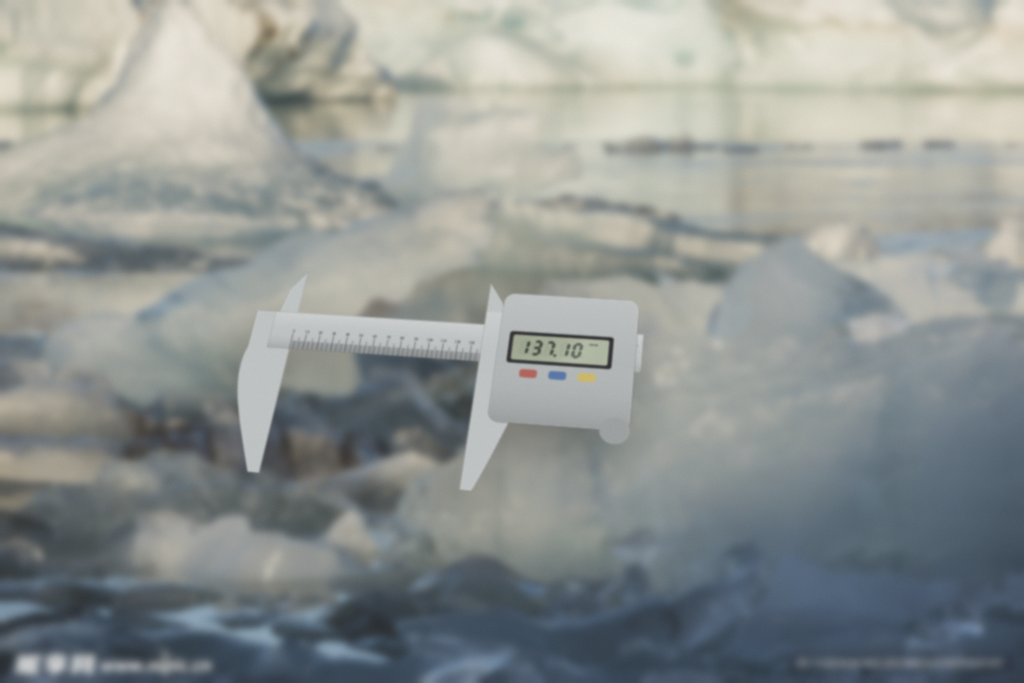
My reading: 137.10
